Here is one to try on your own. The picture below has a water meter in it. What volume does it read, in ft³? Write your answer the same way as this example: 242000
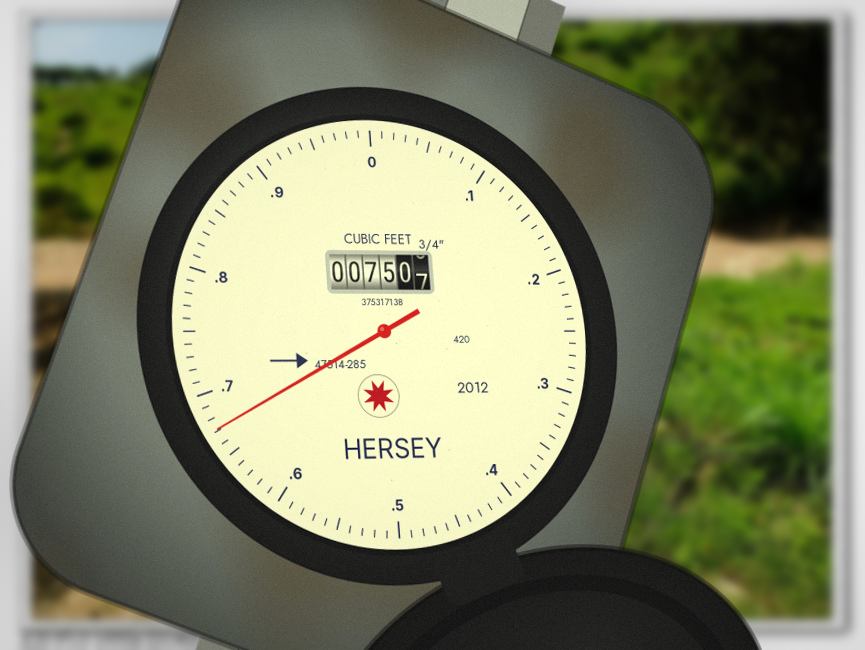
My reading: 7506.67
